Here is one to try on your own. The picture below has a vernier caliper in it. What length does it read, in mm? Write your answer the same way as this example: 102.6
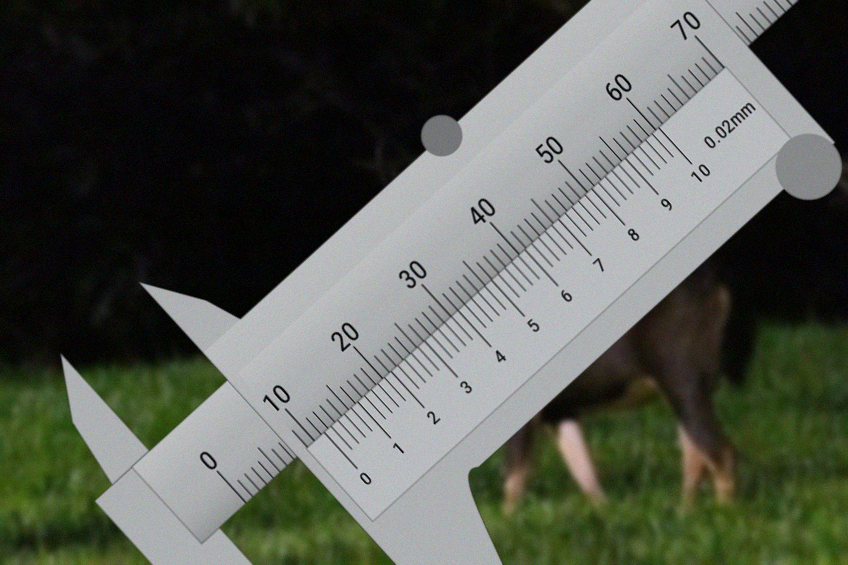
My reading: 11.4
